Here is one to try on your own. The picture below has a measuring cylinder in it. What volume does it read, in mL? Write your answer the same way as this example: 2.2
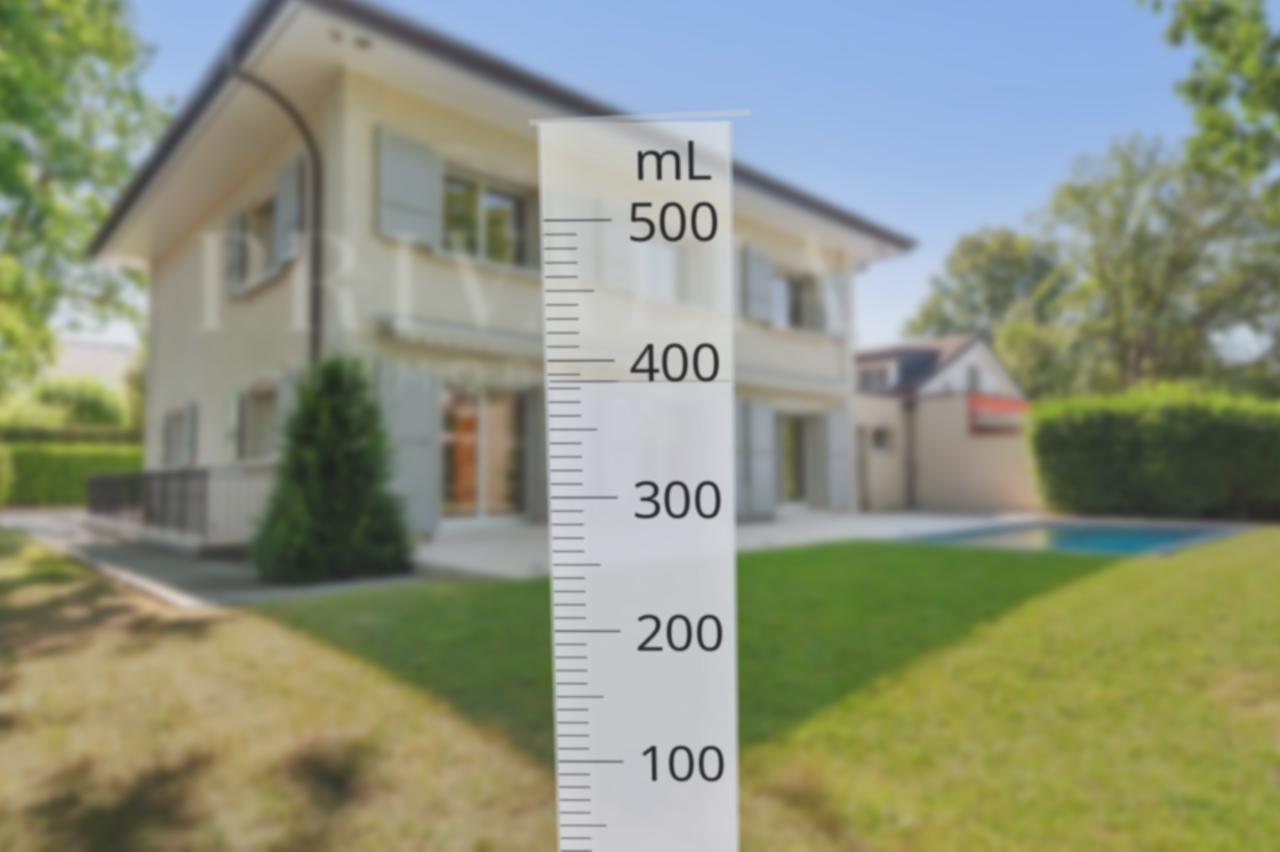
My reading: 385
